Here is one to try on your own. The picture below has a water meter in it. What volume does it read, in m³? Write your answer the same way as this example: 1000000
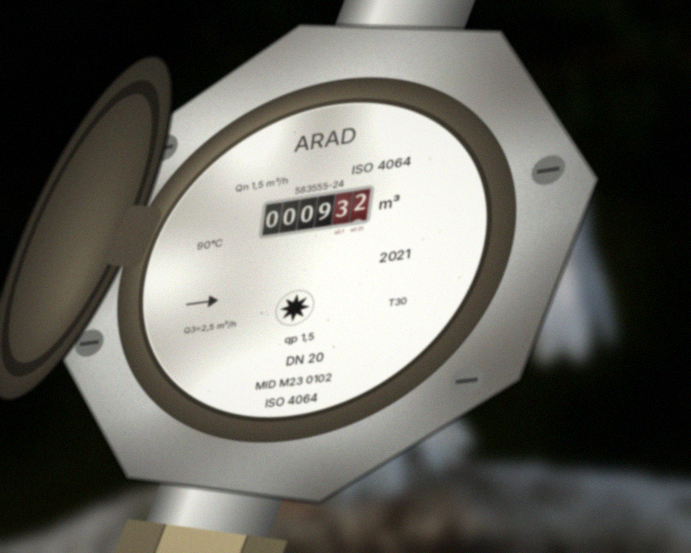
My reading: 9.32
